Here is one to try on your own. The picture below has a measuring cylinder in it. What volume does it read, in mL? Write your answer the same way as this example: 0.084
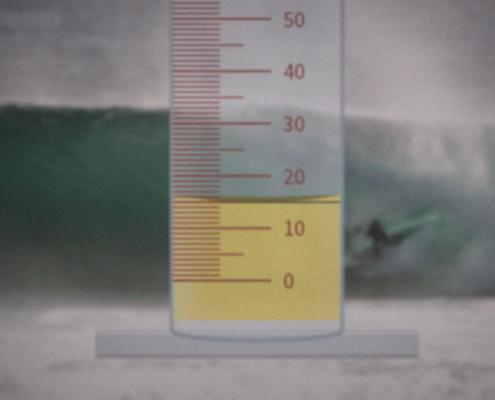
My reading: 15
